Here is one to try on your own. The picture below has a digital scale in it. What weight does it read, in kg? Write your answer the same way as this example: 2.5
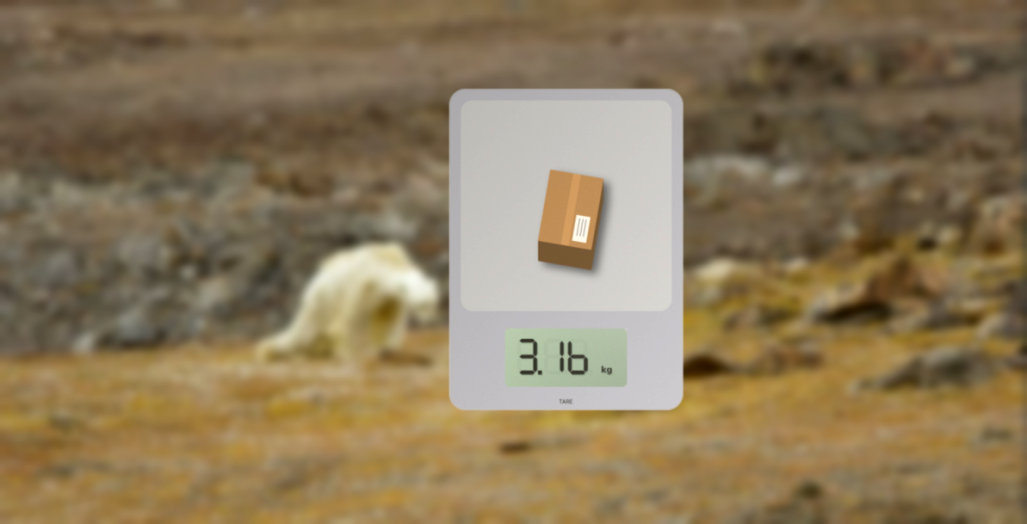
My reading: 3.16
